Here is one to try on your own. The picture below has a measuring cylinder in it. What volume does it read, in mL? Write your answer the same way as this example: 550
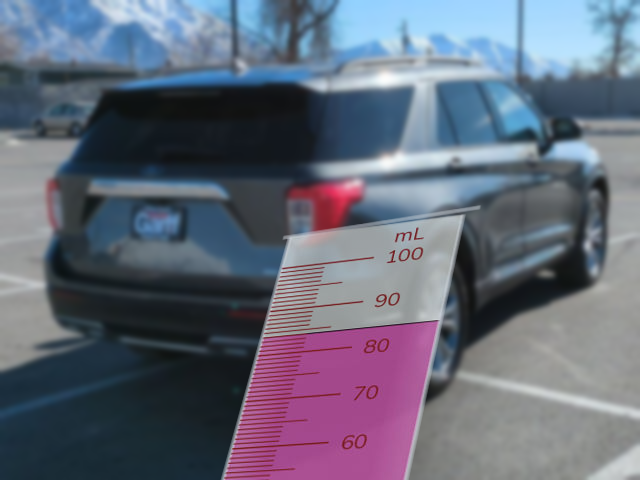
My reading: 84
